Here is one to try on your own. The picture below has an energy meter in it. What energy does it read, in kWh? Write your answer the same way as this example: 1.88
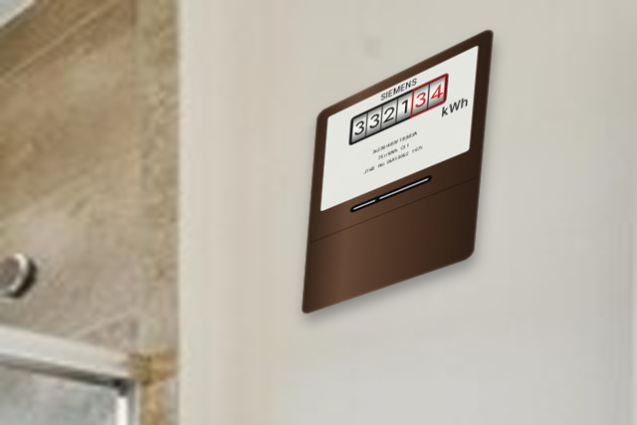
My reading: 3321.34
